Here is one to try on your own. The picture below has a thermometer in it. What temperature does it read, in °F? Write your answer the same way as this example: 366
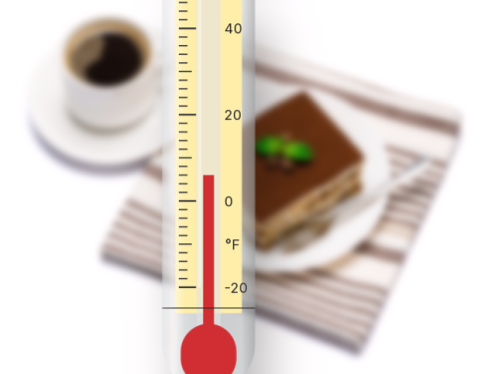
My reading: 6
